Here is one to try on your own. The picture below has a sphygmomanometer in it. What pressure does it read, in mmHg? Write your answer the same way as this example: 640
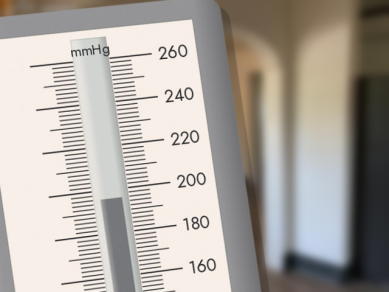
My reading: 196
